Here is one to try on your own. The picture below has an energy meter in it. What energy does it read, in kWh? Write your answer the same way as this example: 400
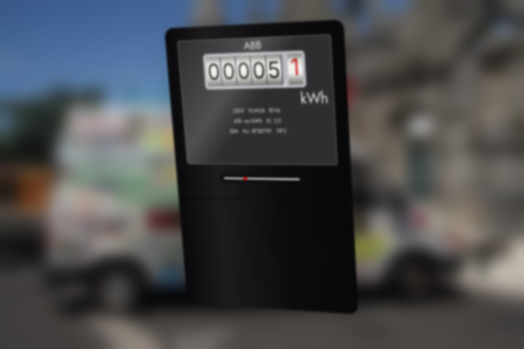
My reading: 5.1
